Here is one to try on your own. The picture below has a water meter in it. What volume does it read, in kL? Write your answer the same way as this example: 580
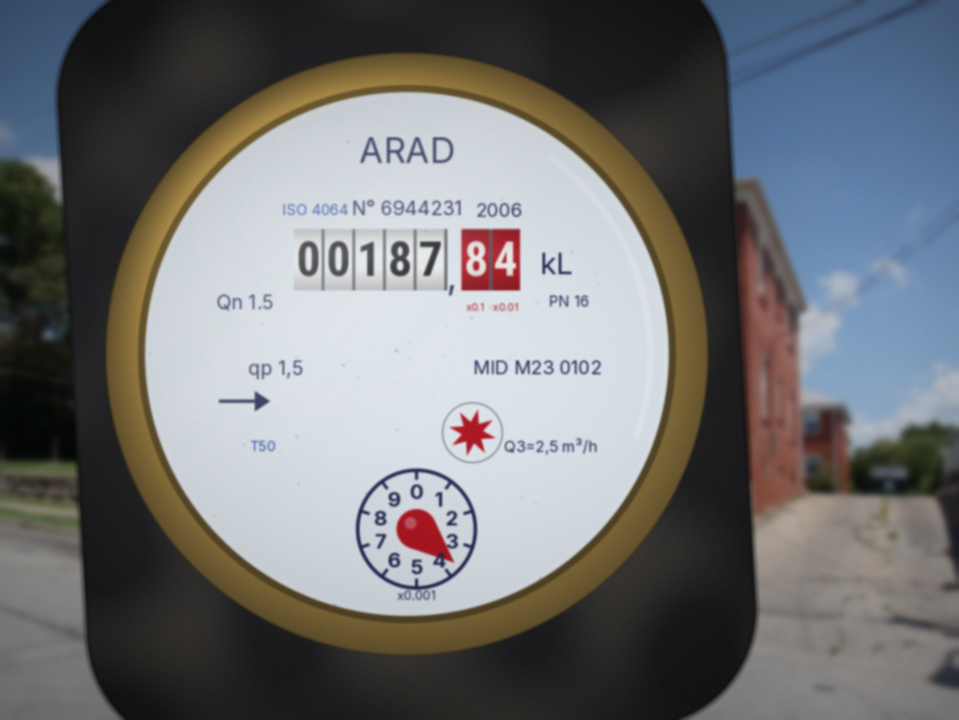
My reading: 187.843
